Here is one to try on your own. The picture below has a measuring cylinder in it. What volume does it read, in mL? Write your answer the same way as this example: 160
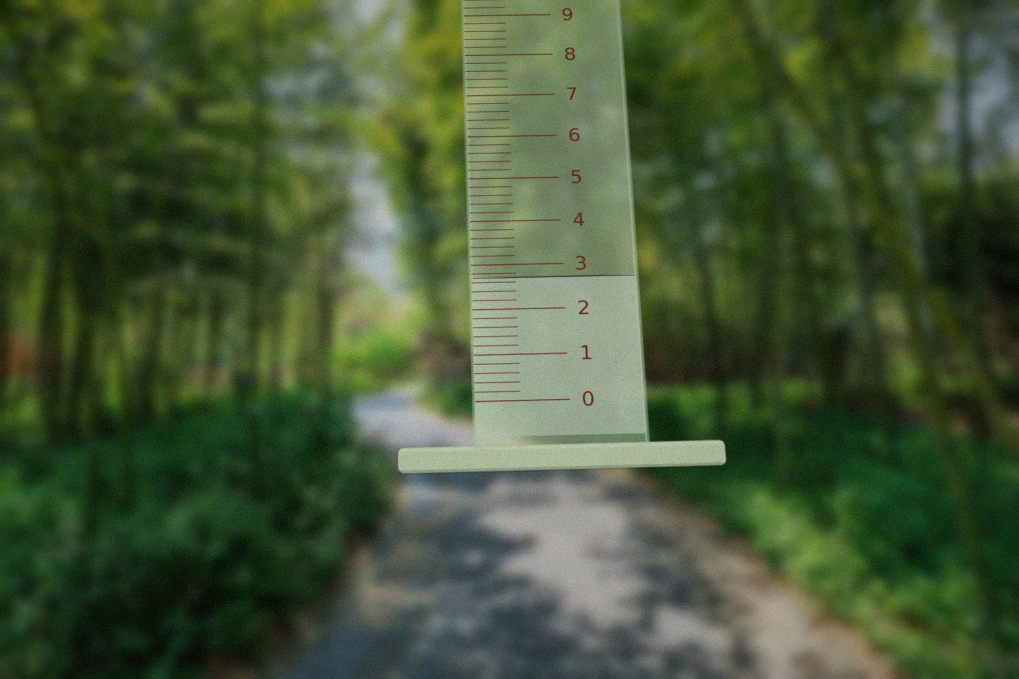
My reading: 2.7
